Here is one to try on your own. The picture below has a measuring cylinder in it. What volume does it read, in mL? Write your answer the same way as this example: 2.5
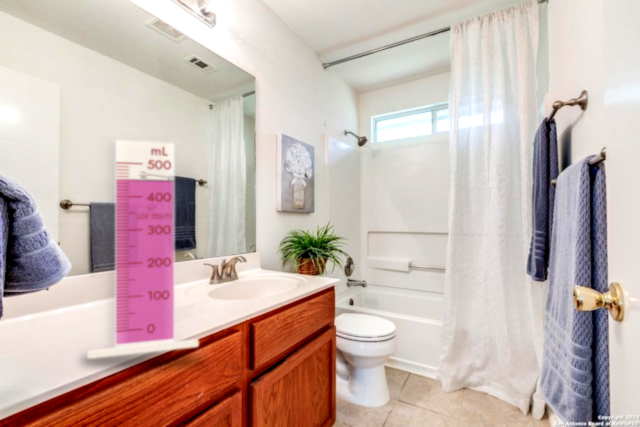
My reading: 450
